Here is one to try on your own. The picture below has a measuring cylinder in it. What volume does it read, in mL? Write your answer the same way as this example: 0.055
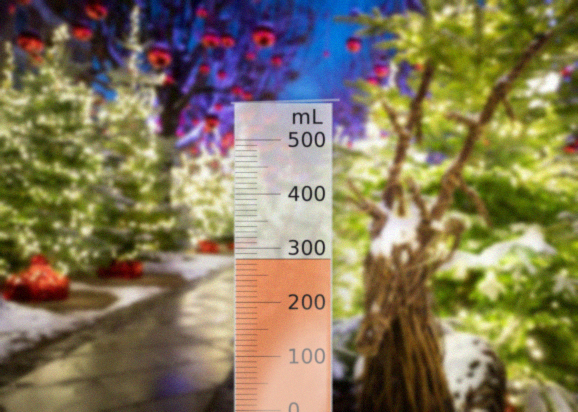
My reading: 280
